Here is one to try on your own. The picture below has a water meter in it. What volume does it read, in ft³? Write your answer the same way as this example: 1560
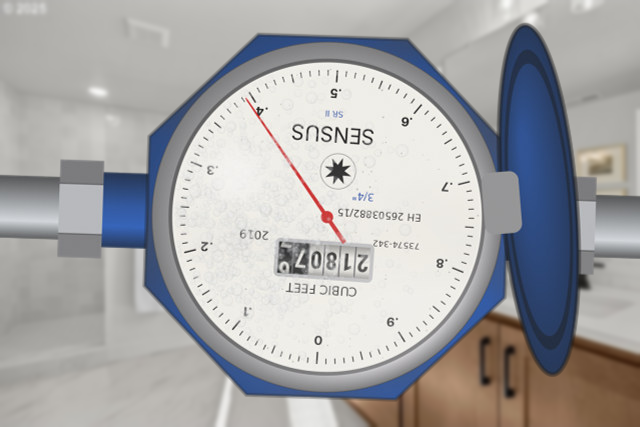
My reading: 218076.39
